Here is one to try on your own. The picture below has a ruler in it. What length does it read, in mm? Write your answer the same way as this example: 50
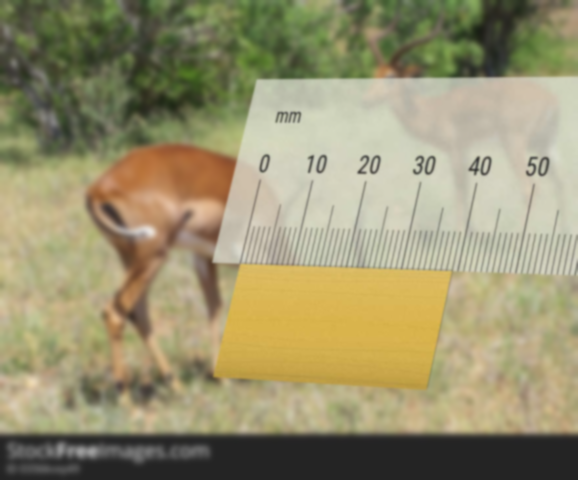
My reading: 39
